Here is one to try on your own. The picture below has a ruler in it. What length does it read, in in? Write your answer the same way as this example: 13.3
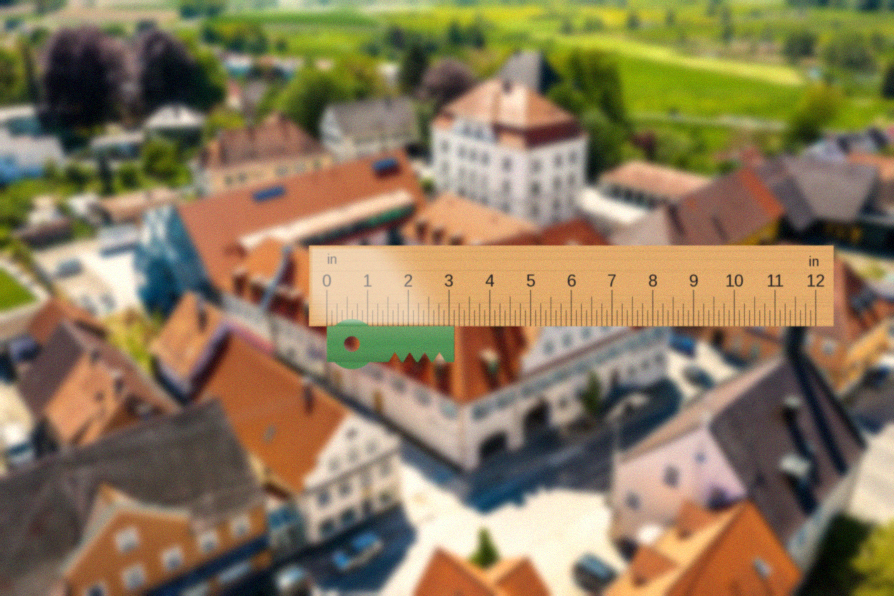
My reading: 3.125
